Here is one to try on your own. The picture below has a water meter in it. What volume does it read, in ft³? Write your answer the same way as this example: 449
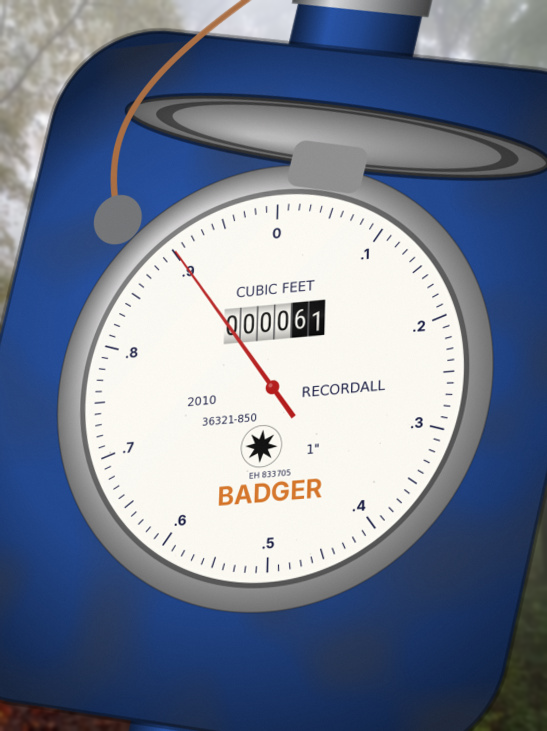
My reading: 60.90
